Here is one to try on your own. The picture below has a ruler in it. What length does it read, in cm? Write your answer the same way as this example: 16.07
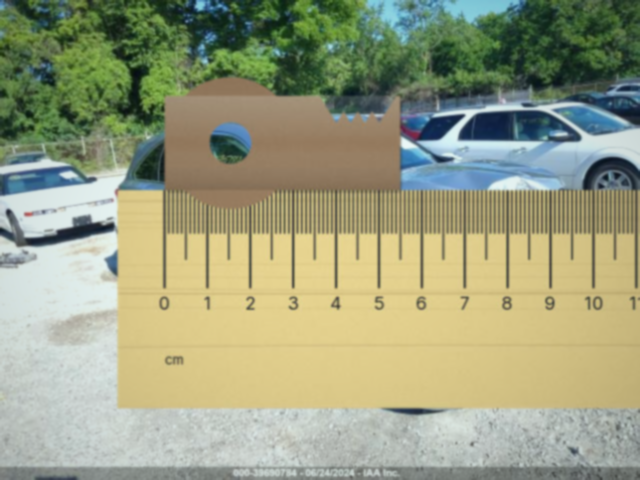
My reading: 5.5
